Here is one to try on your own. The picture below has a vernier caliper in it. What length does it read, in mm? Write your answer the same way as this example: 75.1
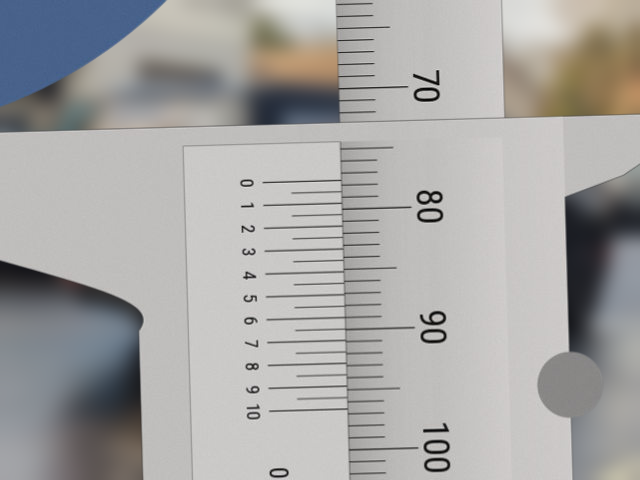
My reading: 77.6
